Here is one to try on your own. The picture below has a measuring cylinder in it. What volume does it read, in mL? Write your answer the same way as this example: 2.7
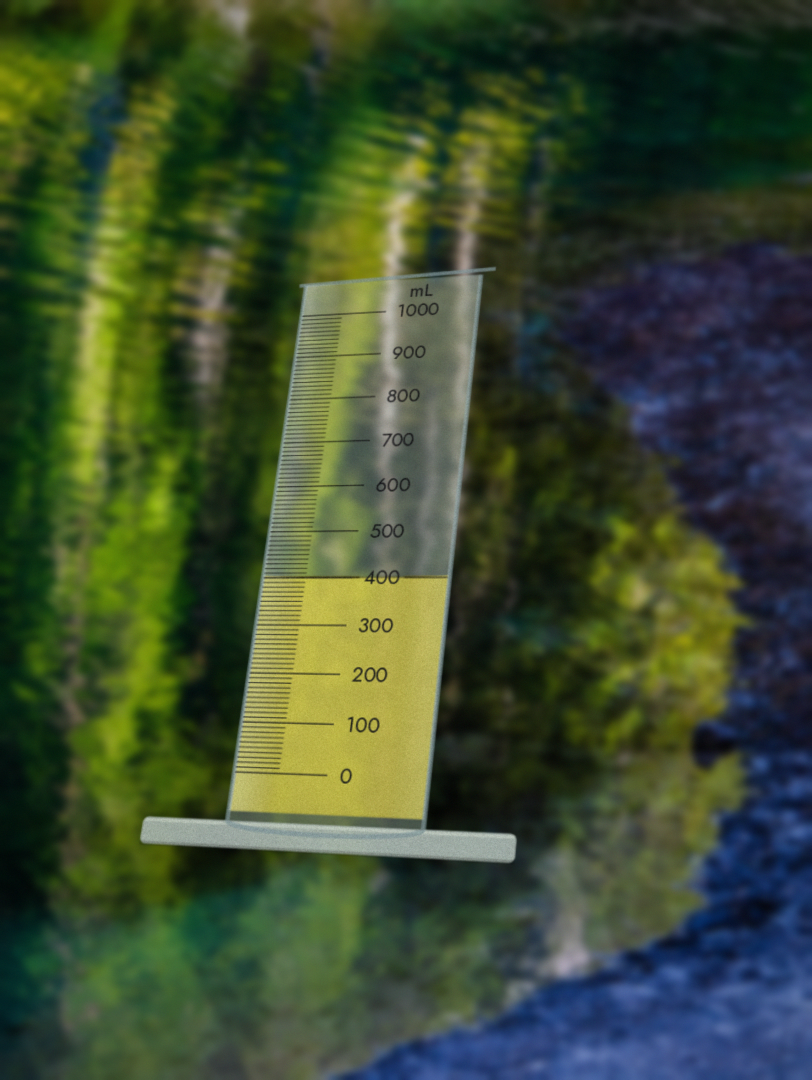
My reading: 400
